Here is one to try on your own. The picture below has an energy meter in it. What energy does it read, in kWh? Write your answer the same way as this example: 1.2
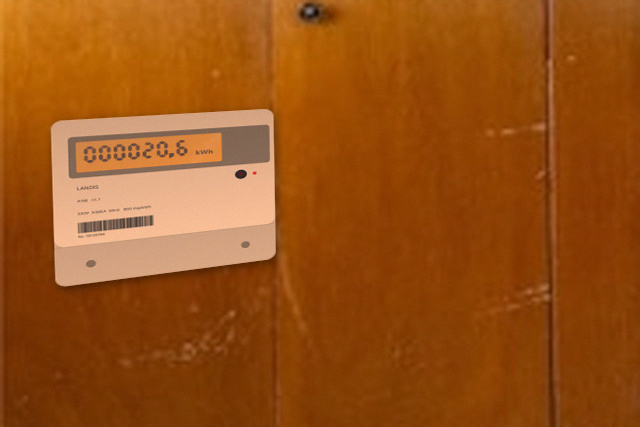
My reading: 20.6
